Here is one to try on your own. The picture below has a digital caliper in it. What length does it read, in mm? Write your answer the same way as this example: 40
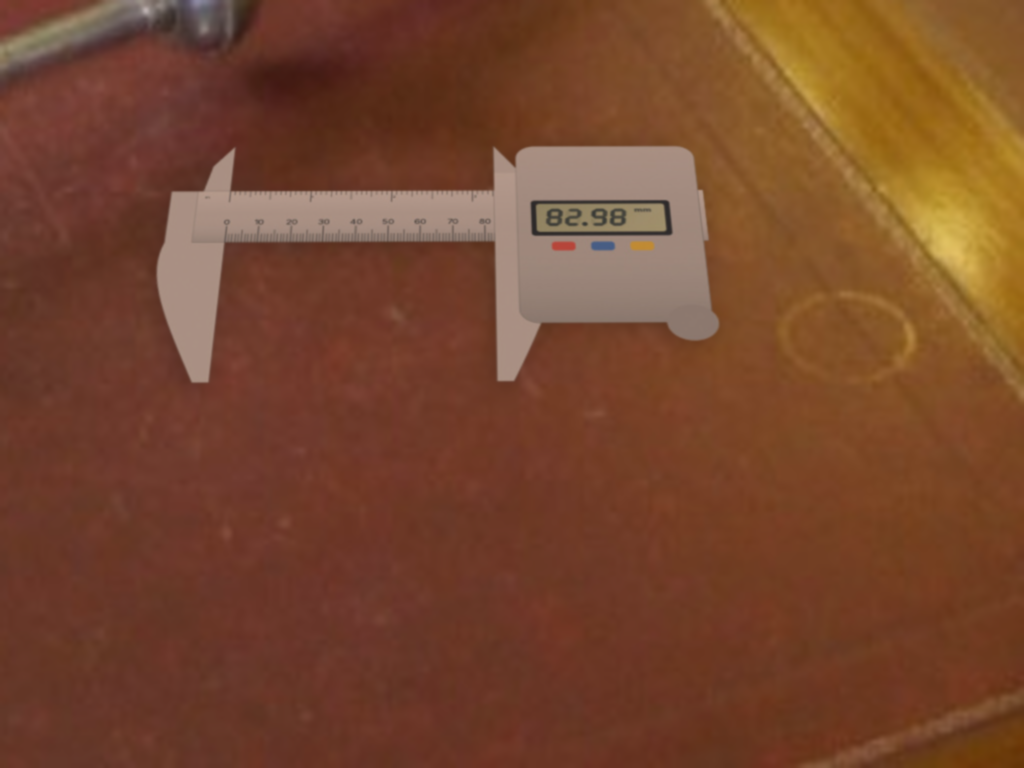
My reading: 82.98
